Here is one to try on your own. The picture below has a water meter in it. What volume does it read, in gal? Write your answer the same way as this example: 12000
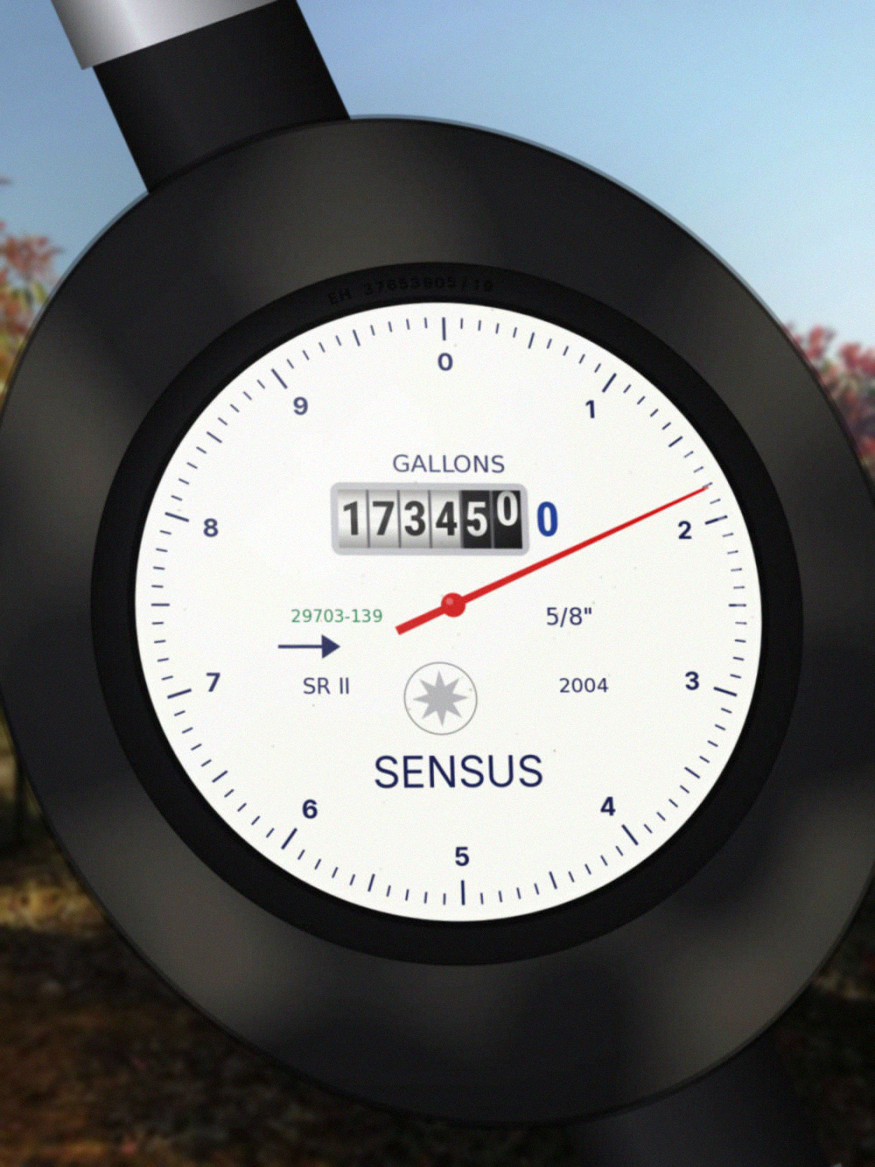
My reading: 1734501.8
